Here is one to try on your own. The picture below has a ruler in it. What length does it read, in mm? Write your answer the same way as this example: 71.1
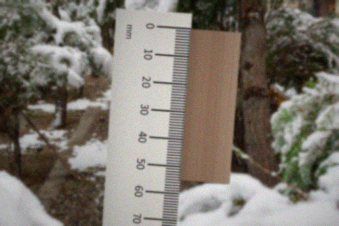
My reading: 55
